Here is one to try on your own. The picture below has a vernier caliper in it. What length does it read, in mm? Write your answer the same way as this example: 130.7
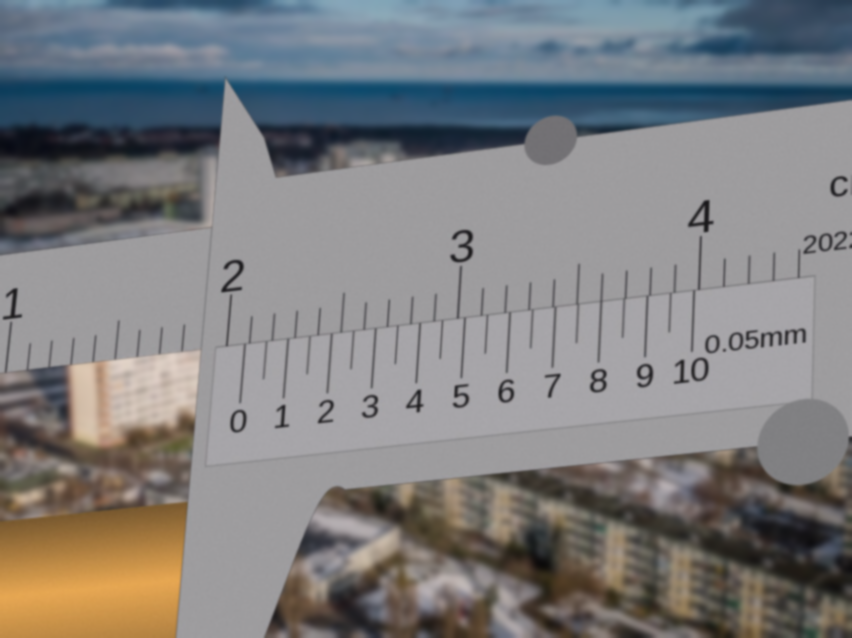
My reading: 20.8
